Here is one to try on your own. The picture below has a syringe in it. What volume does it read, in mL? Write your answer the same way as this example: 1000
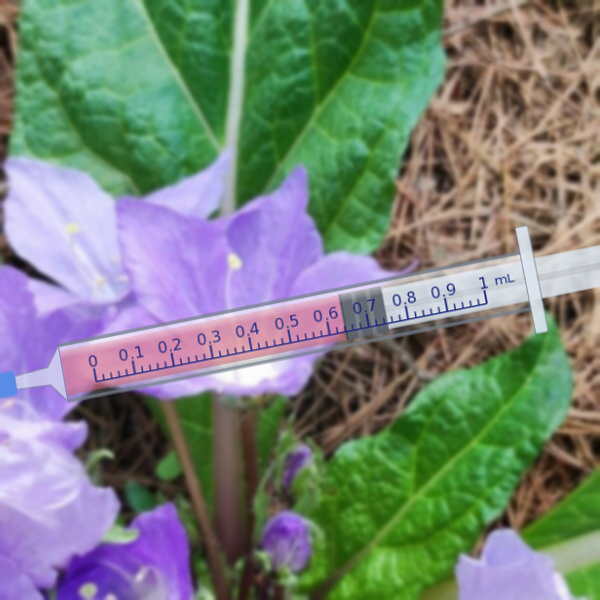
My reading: 0.64
